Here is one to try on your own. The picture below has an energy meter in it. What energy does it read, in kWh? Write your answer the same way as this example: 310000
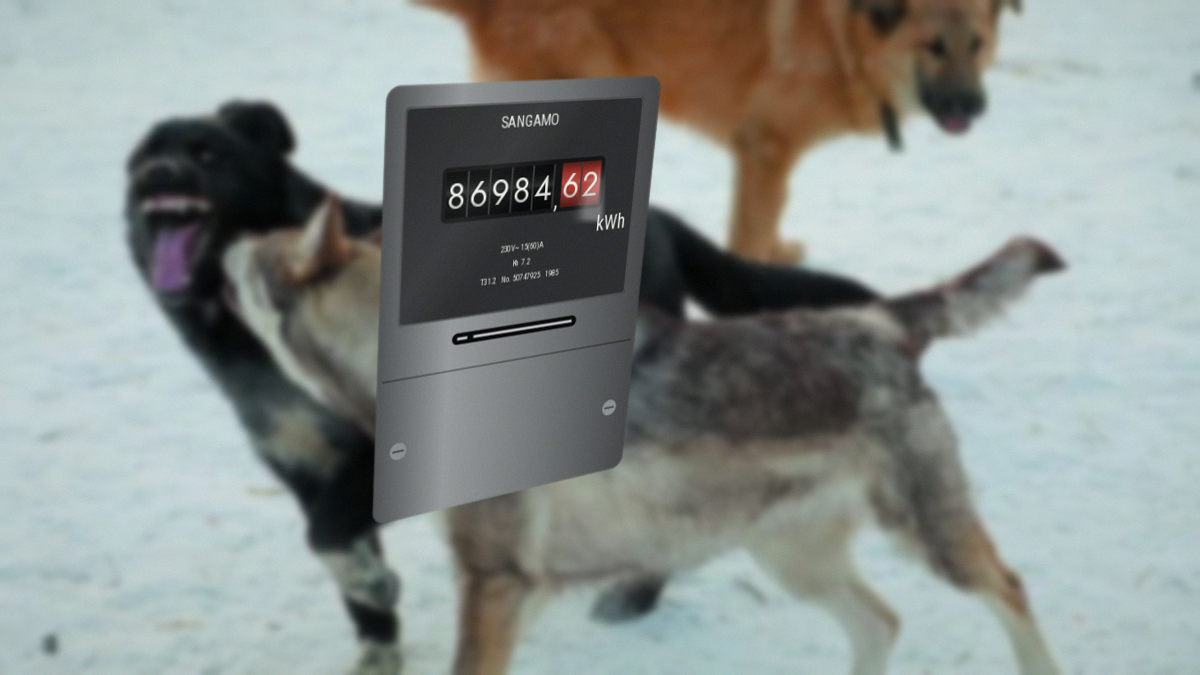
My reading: 86984.62
